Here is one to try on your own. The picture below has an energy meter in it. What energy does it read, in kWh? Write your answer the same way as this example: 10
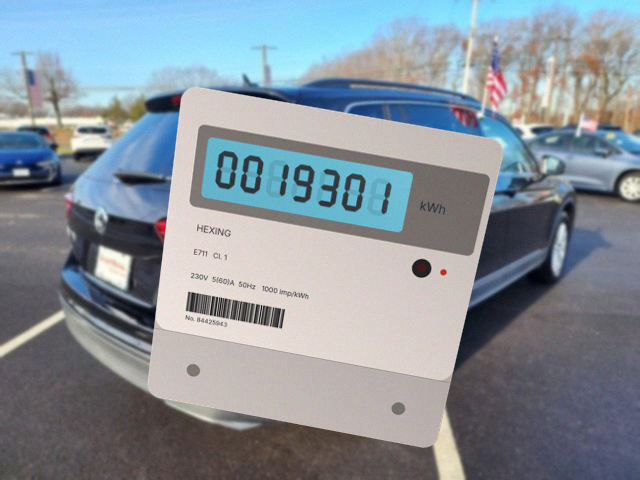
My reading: 19301
